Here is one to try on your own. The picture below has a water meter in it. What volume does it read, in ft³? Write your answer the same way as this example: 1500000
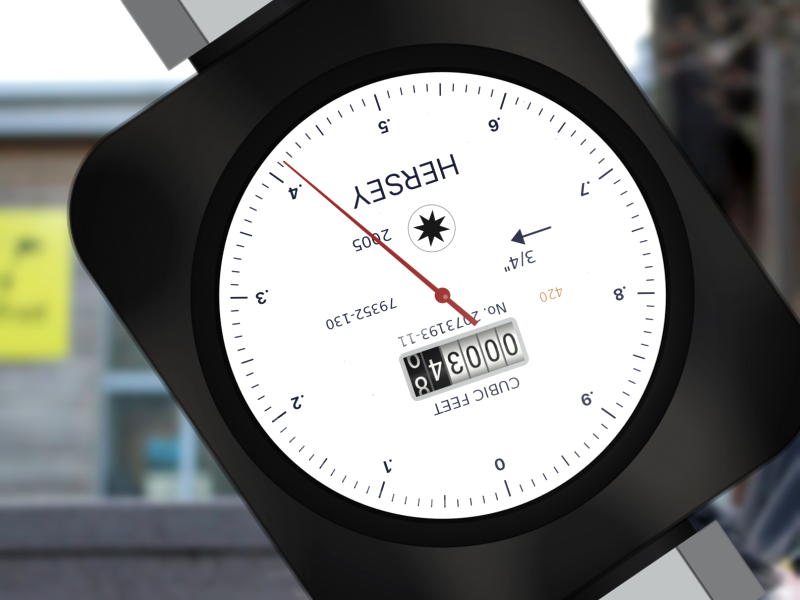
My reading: 348.41
